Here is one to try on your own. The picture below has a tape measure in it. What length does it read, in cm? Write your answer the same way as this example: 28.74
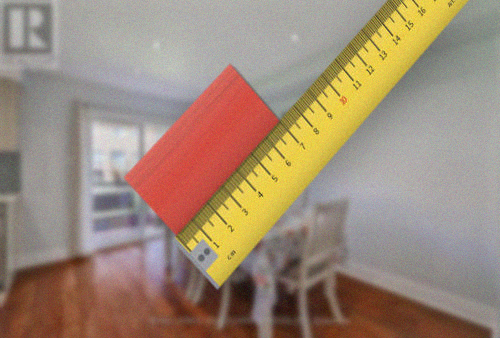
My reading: 7
